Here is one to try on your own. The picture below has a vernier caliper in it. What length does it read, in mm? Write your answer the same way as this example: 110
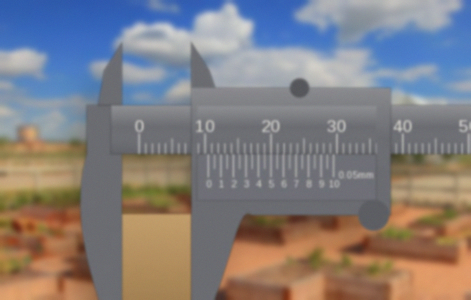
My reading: 10.5
